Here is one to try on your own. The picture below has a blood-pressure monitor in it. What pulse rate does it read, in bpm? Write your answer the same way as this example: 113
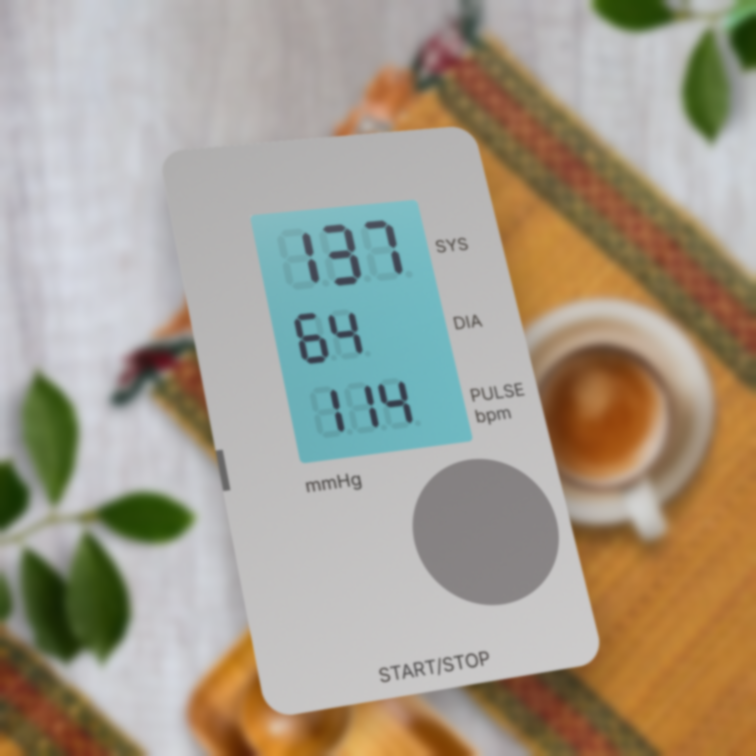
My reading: 114
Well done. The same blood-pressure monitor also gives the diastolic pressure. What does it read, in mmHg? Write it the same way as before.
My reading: 64
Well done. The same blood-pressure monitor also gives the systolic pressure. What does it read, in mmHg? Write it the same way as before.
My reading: 137
